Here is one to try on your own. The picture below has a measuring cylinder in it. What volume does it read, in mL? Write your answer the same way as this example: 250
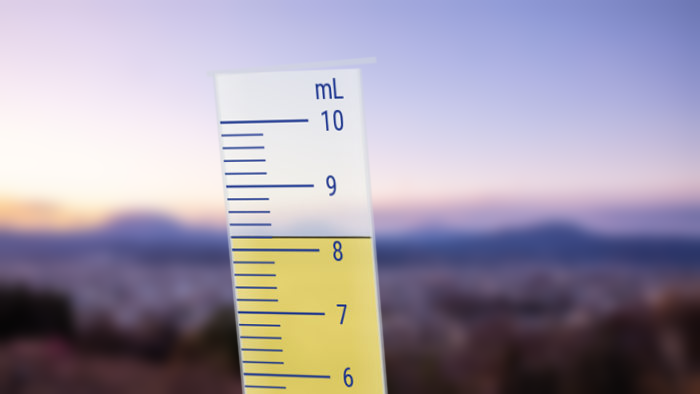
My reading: 8.2
